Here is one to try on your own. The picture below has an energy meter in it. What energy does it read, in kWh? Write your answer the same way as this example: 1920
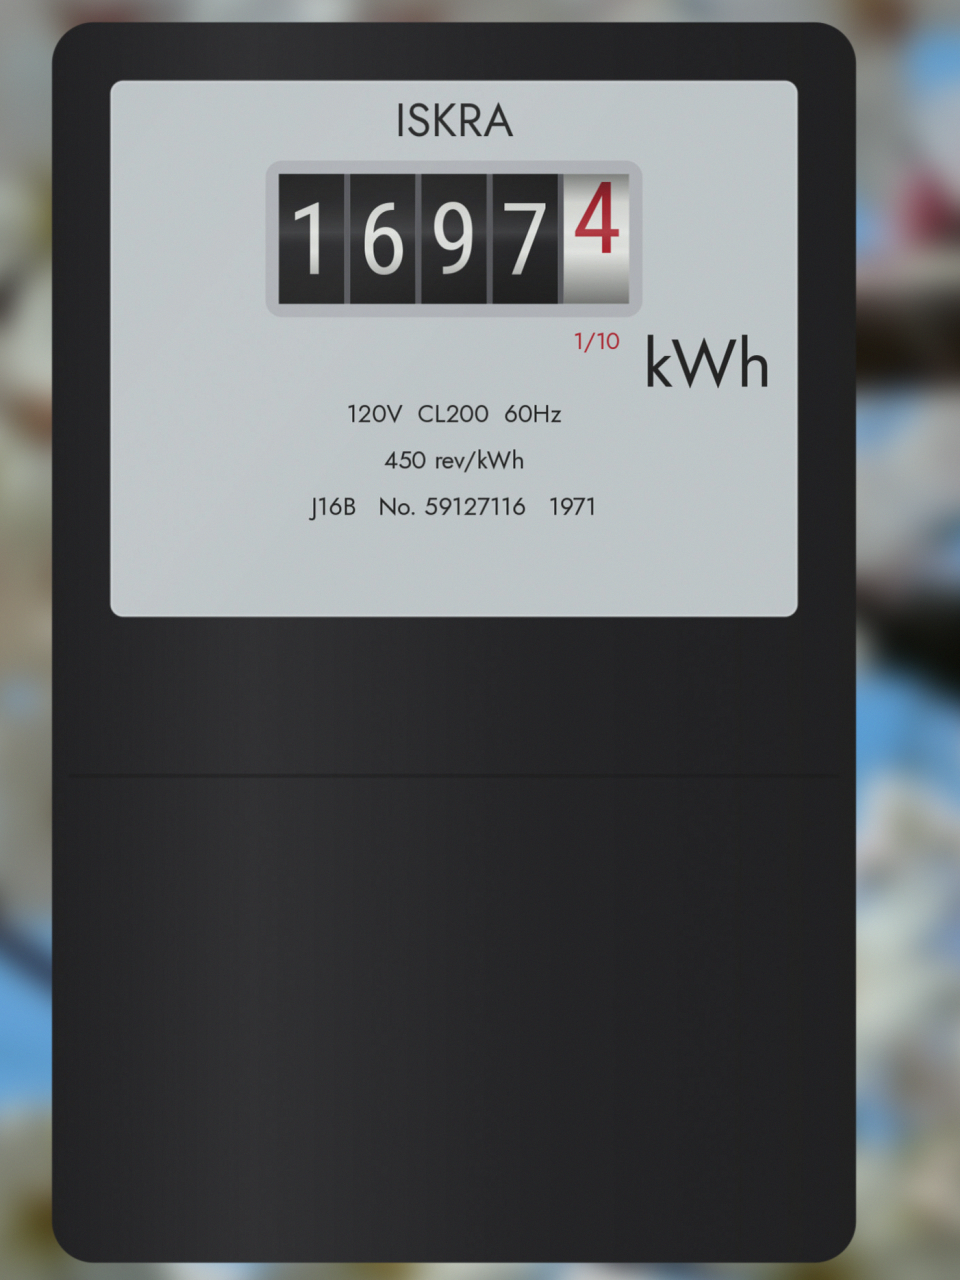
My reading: 1697.4
